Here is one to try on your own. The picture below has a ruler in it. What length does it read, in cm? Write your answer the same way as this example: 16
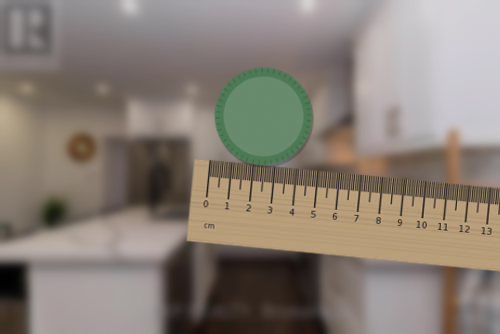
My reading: 4.5
